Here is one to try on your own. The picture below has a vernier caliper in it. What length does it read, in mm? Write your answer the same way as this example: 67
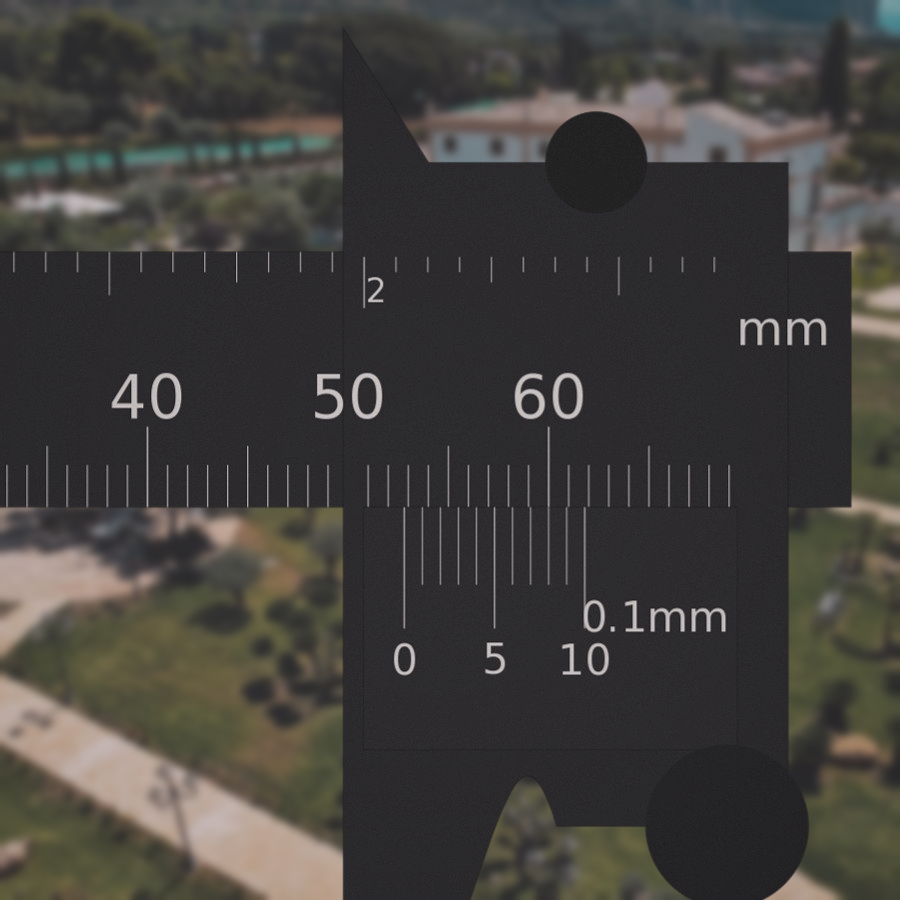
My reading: 52.8
